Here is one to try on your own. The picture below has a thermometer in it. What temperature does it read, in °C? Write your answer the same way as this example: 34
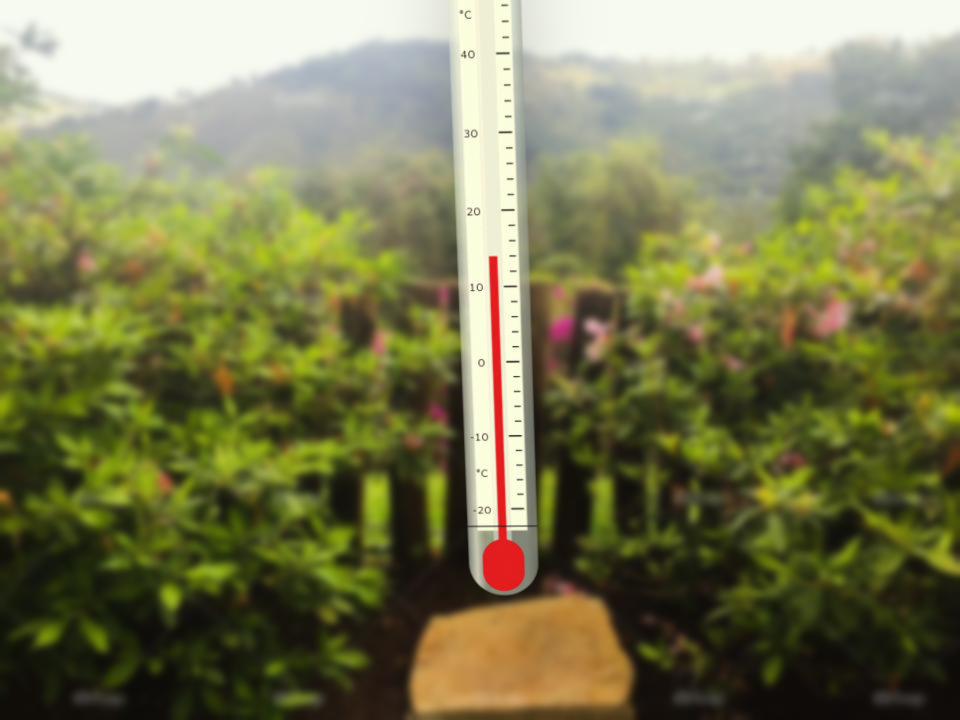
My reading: 14
